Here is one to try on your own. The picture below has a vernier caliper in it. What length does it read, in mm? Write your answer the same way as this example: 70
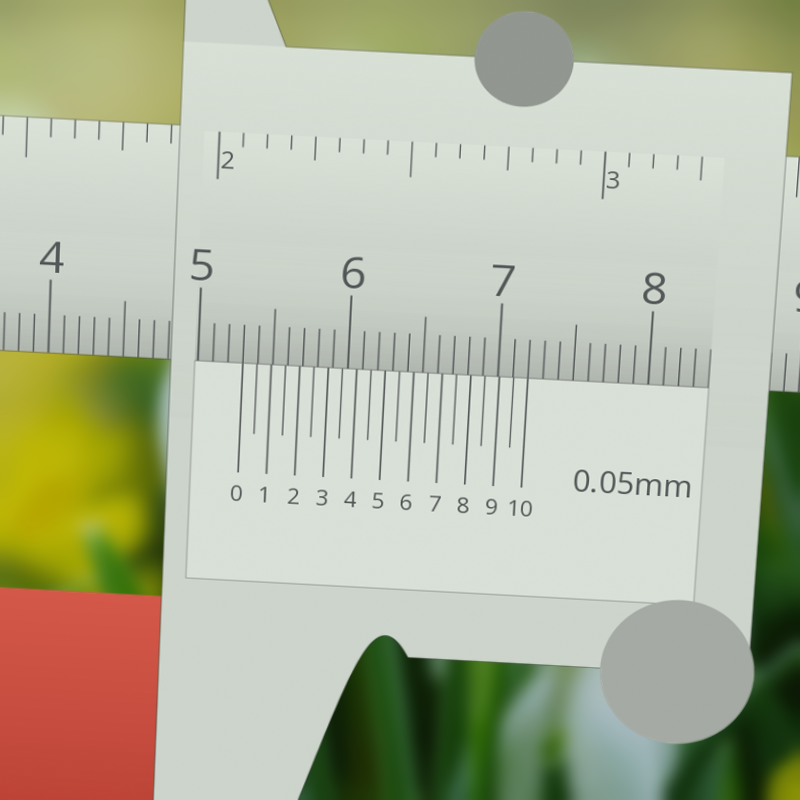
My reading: 53.0
